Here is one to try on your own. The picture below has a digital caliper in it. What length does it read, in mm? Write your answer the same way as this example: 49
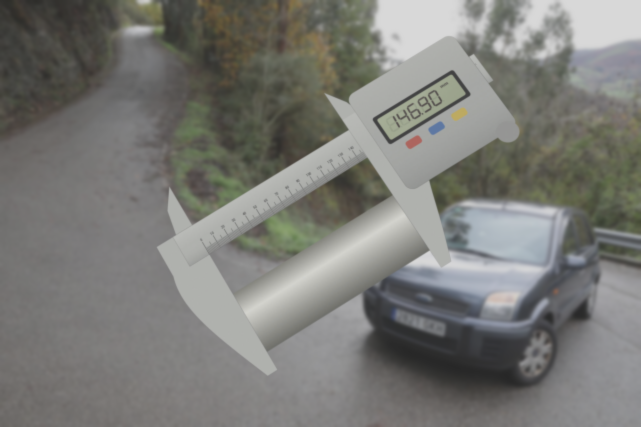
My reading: 146.90
